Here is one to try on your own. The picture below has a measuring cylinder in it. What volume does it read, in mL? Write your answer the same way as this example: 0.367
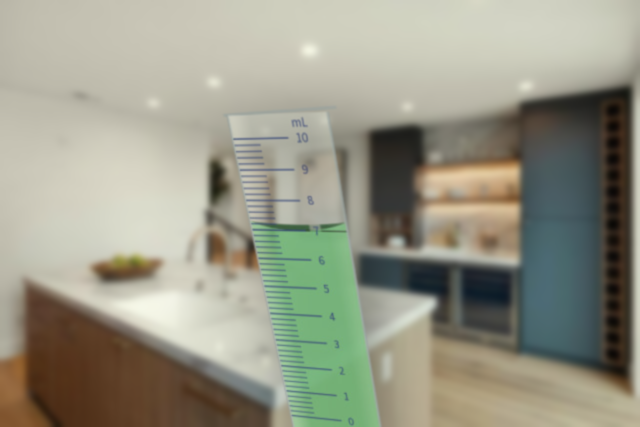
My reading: 7
